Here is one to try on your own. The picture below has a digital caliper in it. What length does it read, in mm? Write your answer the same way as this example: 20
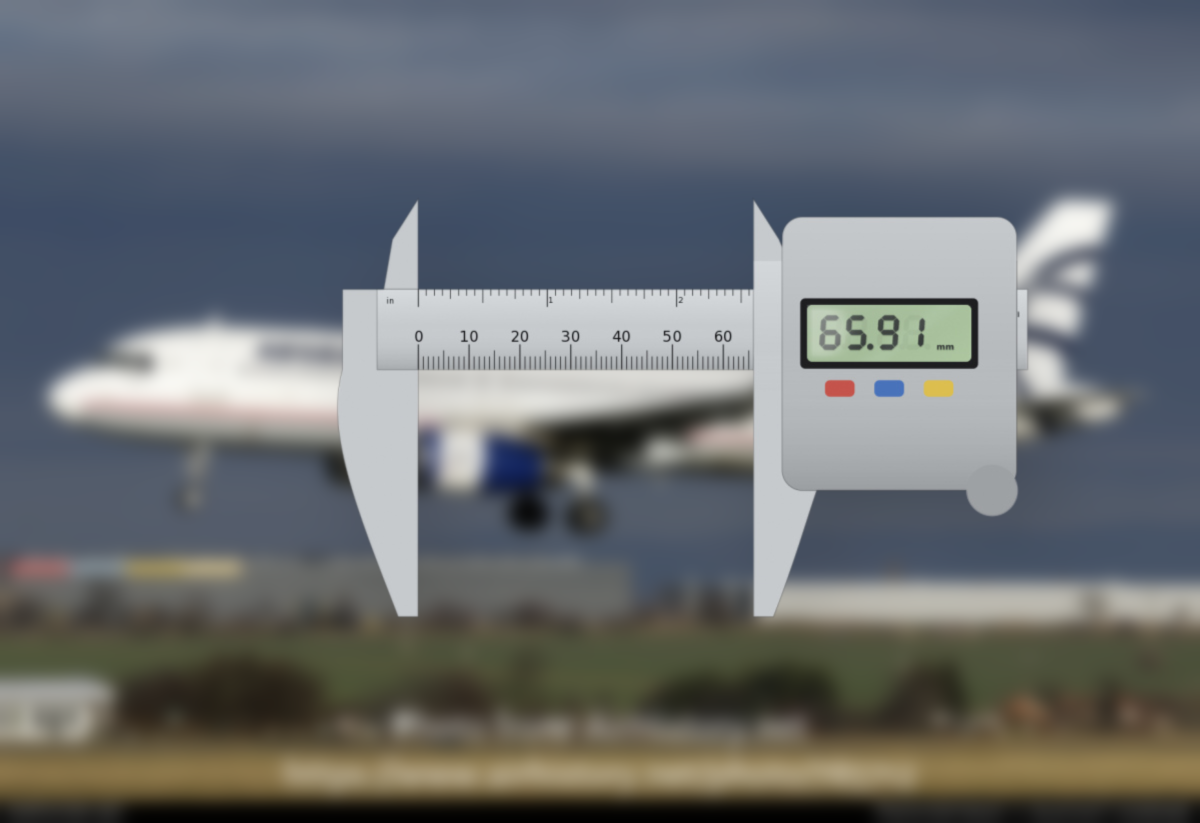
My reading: 65.91
